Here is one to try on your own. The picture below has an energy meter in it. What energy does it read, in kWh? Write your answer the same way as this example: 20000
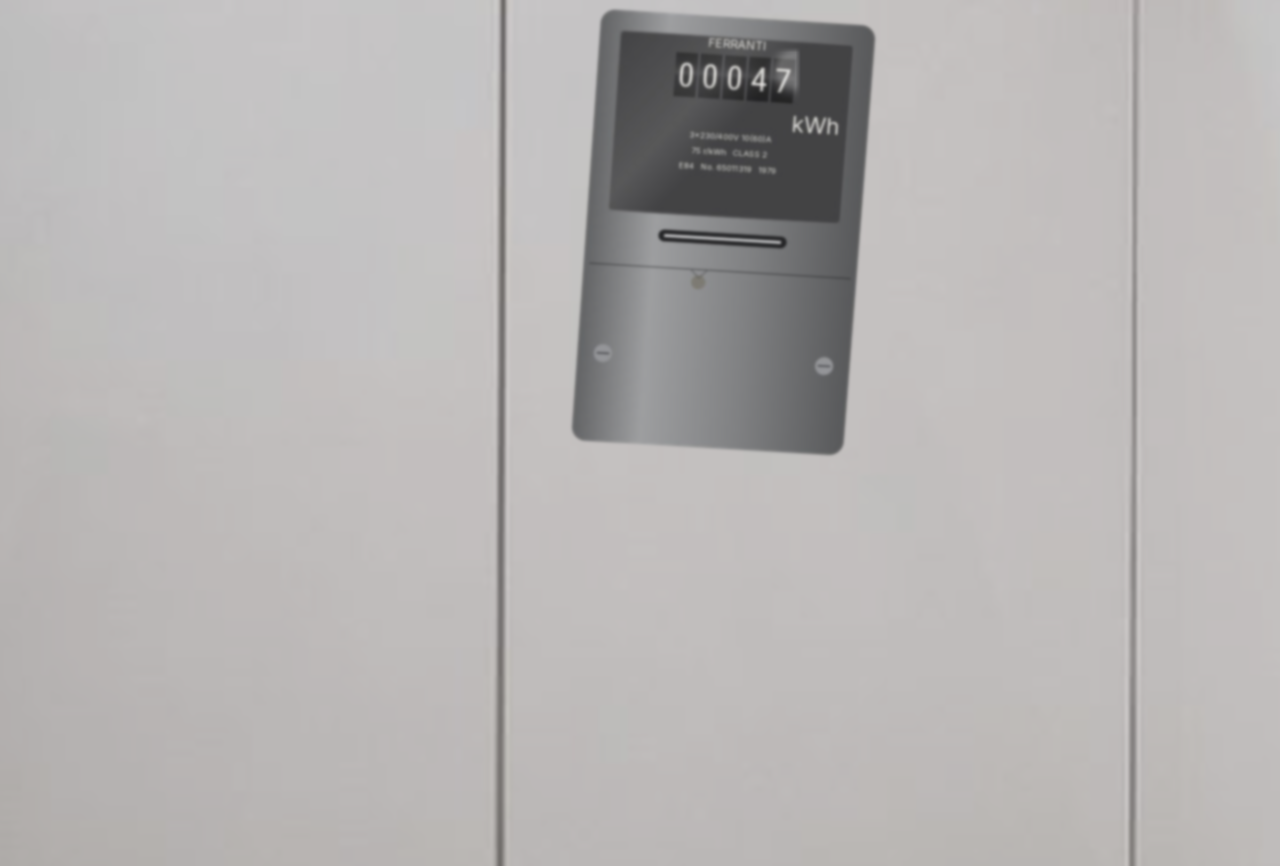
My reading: 47
